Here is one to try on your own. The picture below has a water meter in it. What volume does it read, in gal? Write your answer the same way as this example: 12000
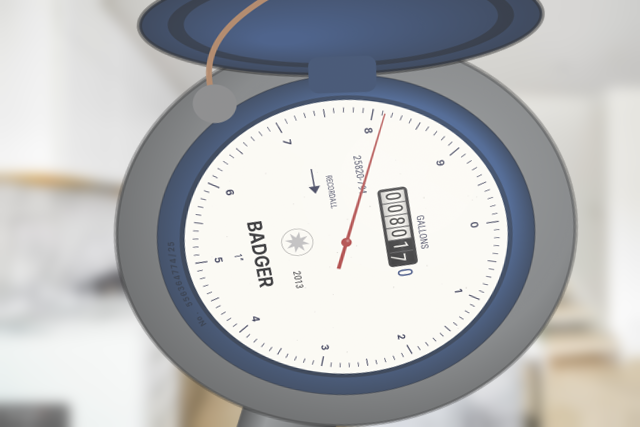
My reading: 80168.1
